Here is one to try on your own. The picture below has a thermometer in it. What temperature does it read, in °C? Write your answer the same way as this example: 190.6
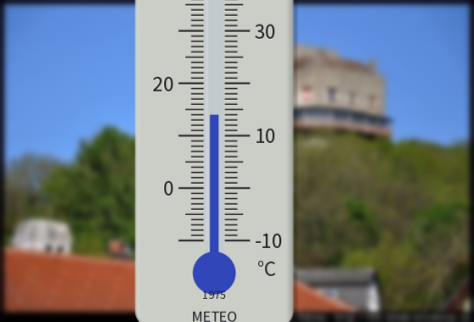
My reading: 14
